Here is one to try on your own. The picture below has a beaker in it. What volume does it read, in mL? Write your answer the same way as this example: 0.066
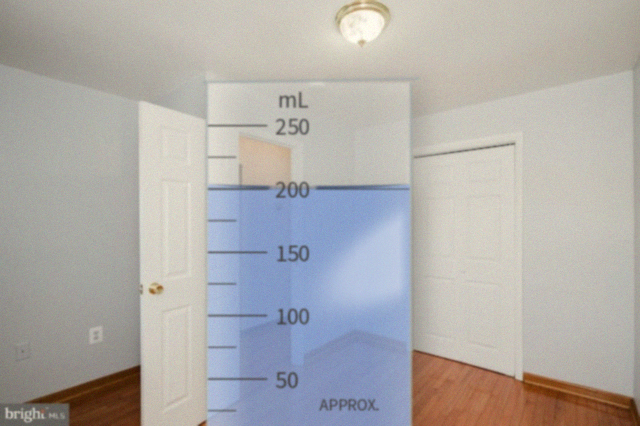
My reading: 200
